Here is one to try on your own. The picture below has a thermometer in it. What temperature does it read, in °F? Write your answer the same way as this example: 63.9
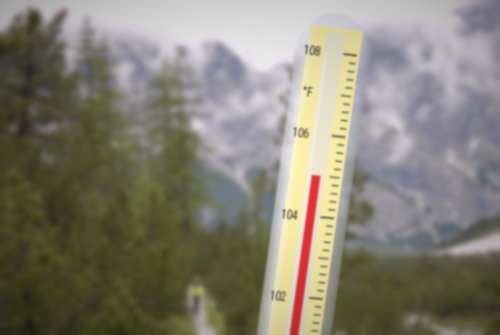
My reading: 105
